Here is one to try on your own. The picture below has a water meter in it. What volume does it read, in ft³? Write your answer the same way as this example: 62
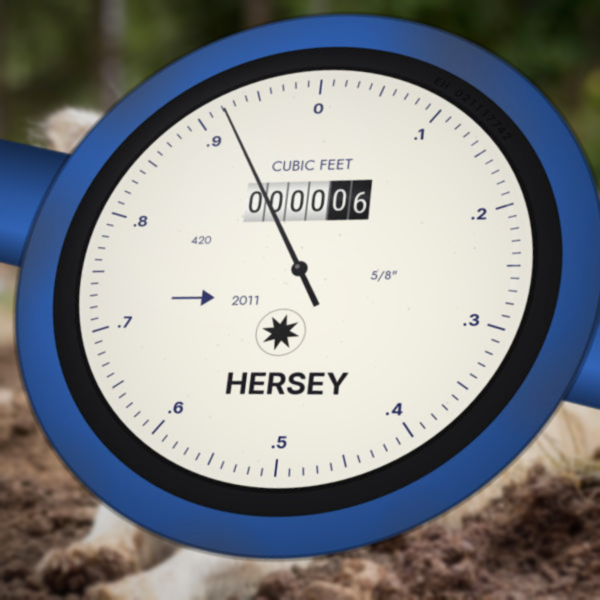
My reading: 5.92
